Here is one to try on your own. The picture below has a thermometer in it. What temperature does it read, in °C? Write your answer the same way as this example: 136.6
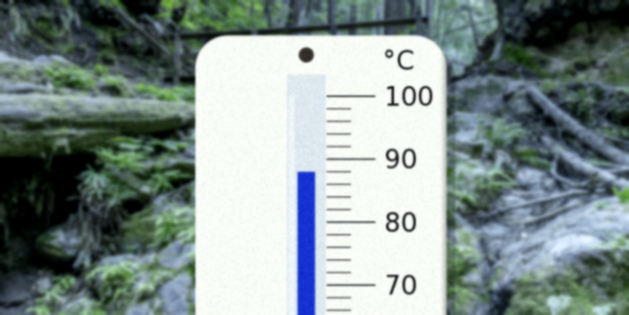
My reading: 88
